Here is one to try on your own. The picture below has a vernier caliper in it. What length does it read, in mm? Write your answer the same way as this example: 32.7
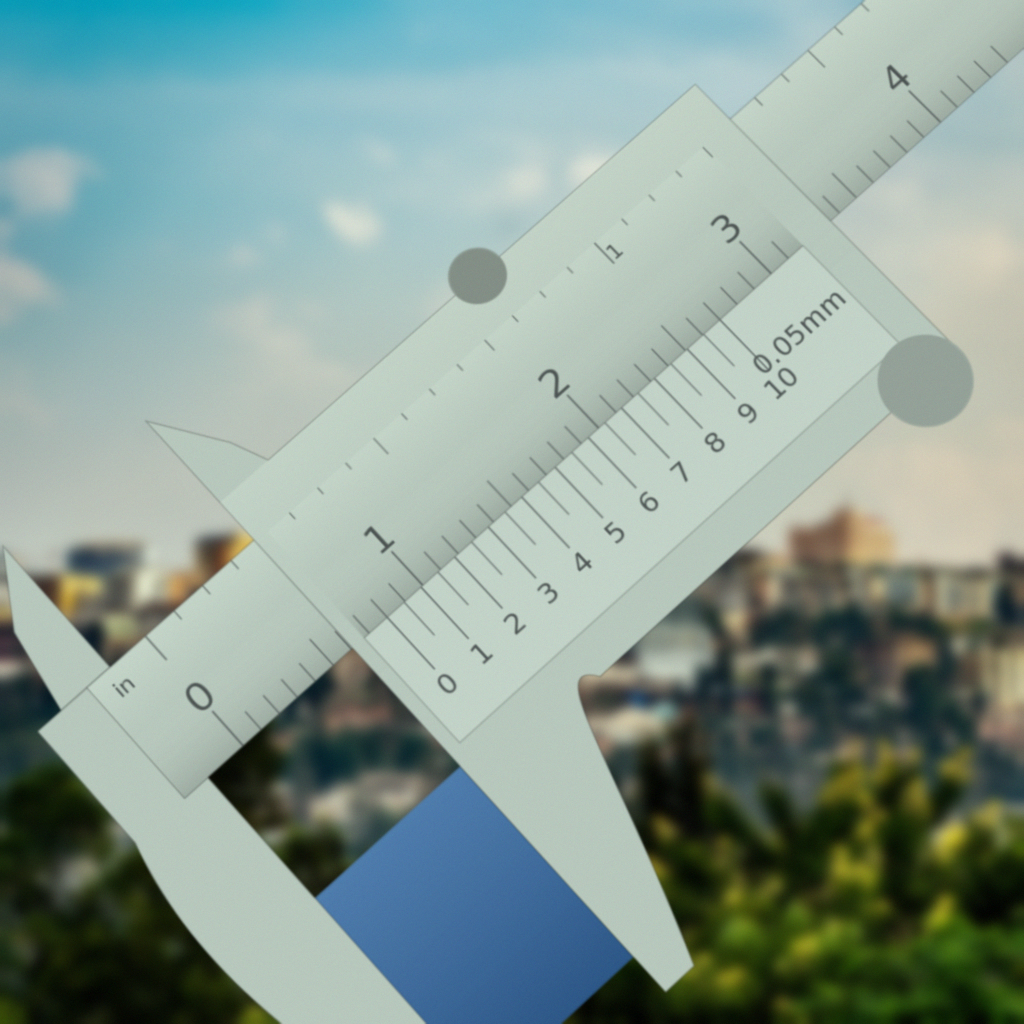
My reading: 8.0
